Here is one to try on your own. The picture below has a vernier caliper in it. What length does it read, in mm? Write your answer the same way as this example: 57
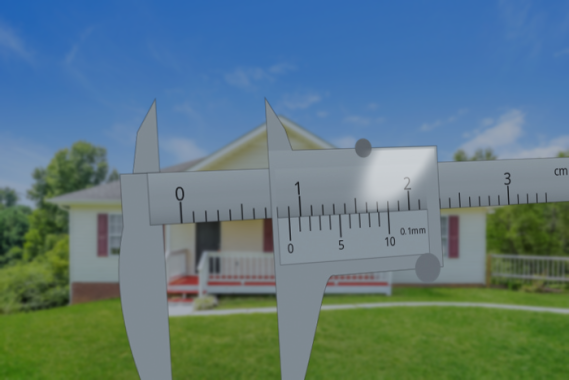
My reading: 9.0
